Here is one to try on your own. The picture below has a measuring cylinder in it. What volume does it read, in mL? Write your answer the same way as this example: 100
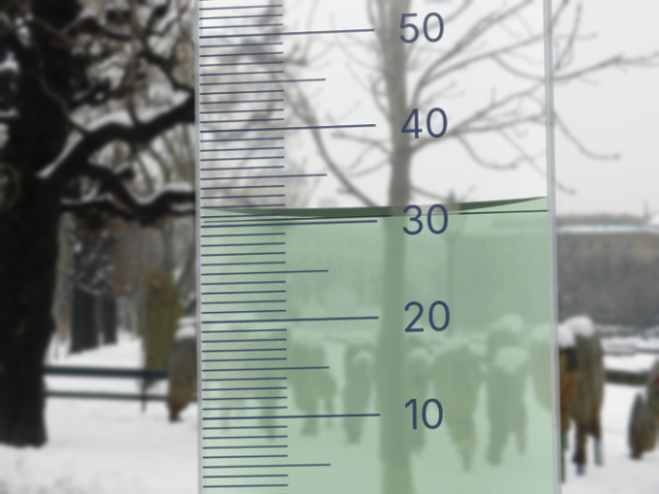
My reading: 30.5
